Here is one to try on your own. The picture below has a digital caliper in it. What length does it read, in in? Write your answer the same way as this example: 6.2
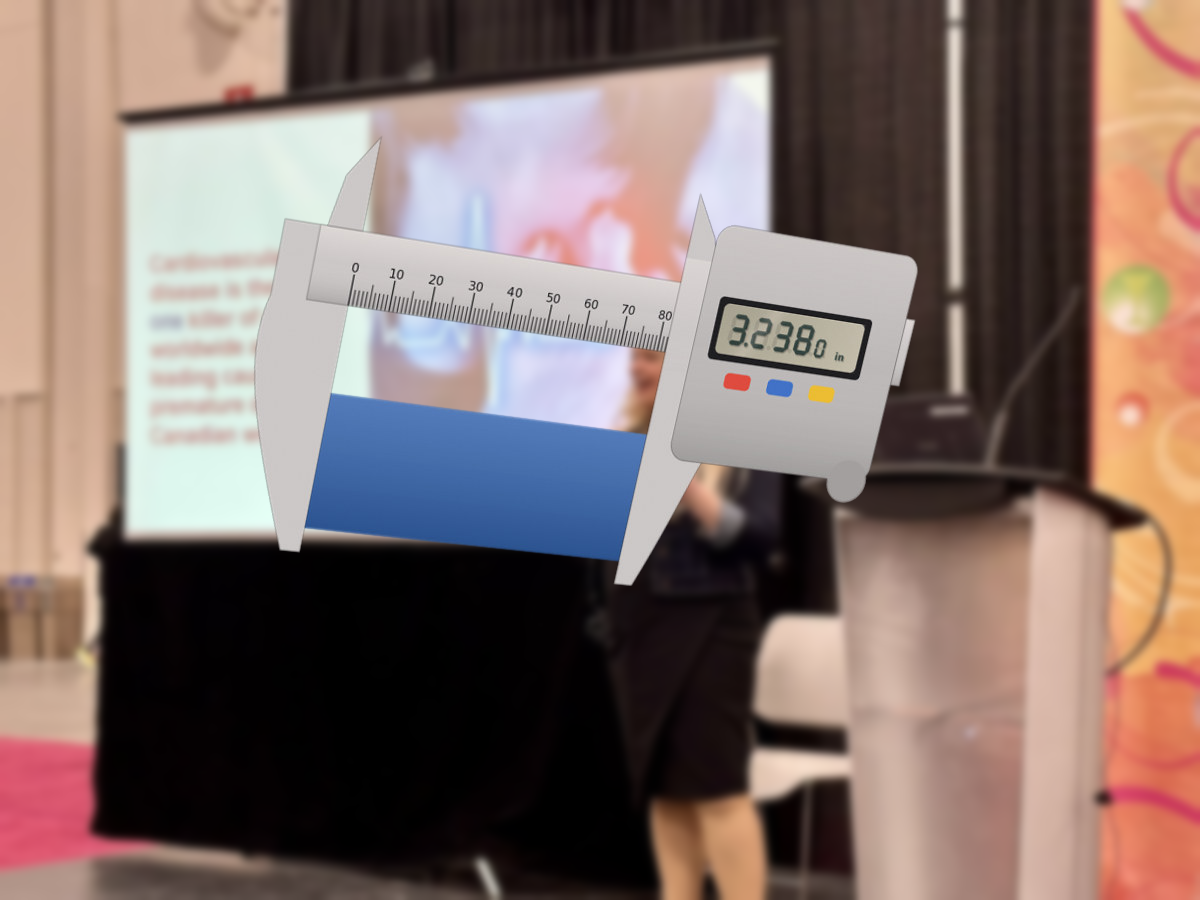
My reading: 3.2380
